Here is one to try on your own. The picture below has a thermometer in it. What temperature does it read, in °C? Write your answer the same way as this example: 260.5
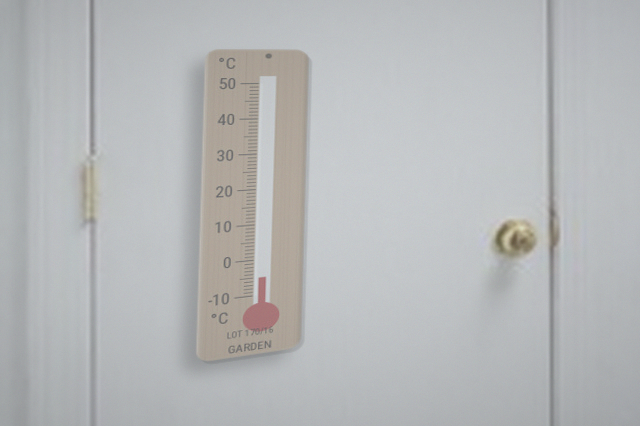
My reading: -5
